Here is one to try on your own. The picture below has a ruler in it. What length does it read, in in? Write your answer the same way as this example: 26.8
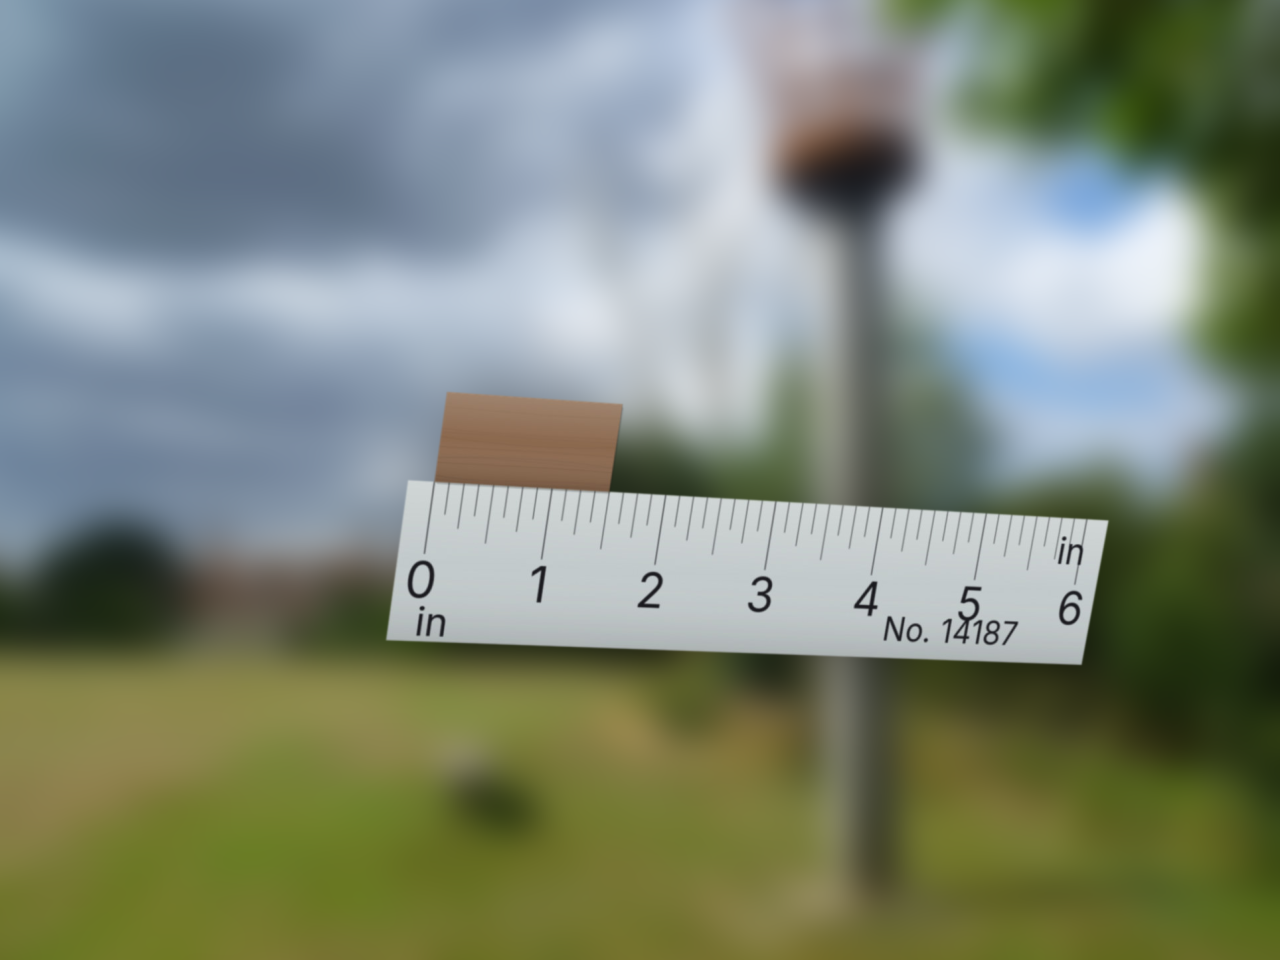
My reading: 1.5
